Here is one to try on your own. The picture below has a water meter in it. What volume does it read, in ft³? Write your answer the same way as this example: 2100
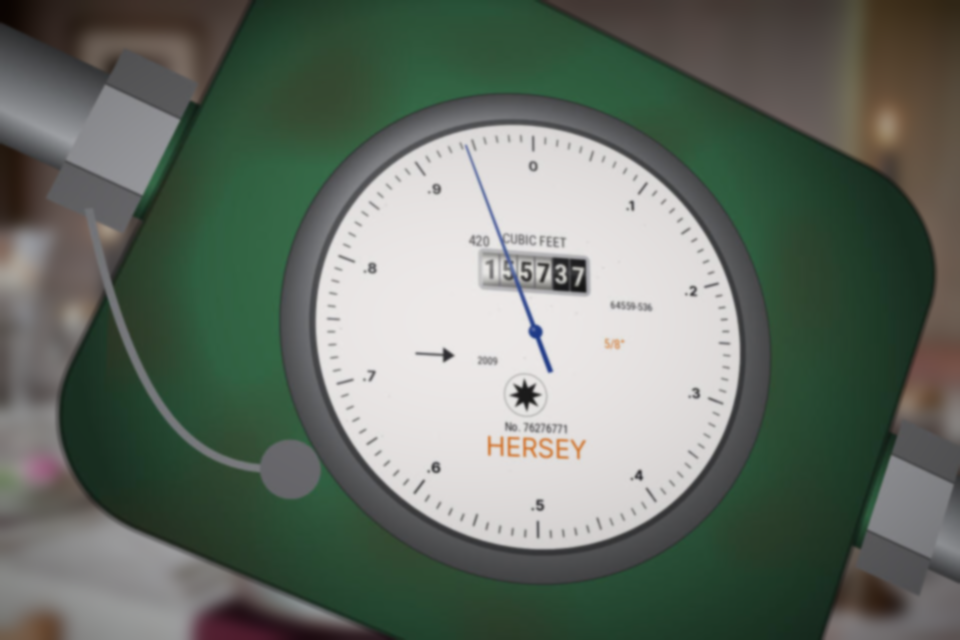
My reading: 155736.94
